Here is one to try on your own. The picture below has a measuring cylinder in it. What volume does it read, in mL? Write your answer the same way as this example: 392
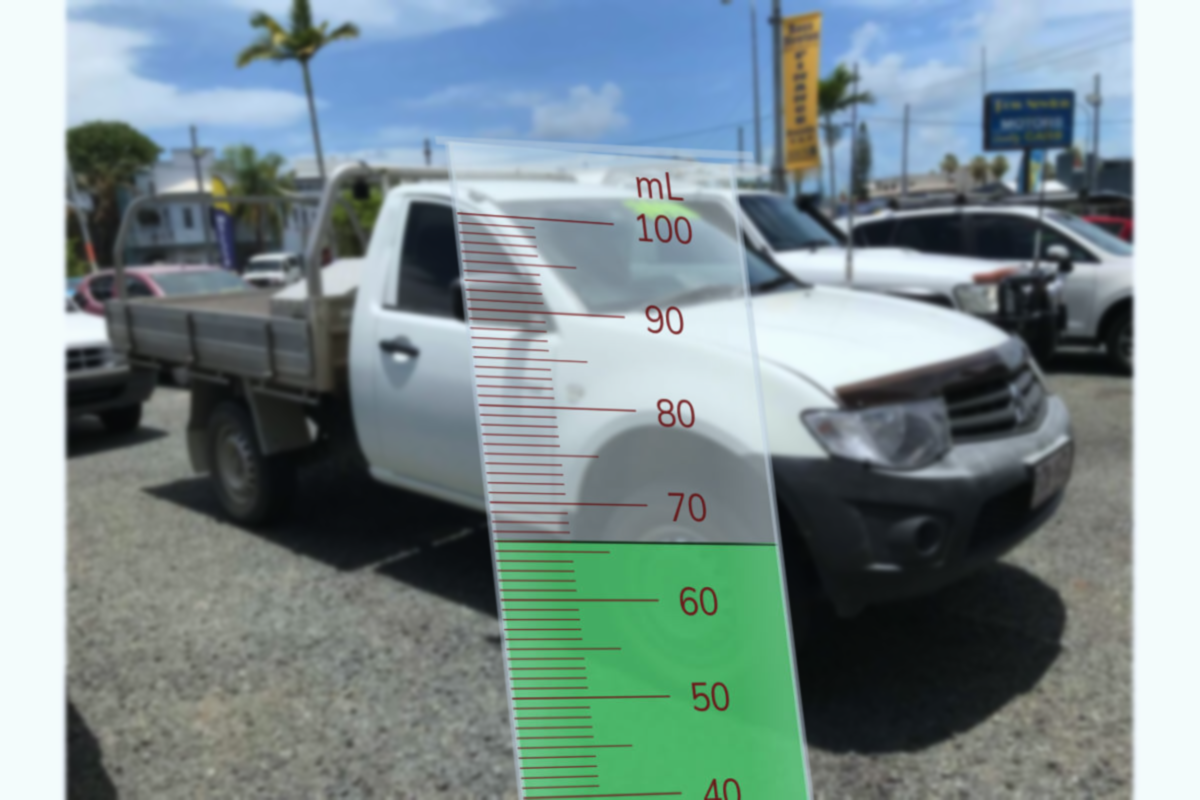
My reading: 66
